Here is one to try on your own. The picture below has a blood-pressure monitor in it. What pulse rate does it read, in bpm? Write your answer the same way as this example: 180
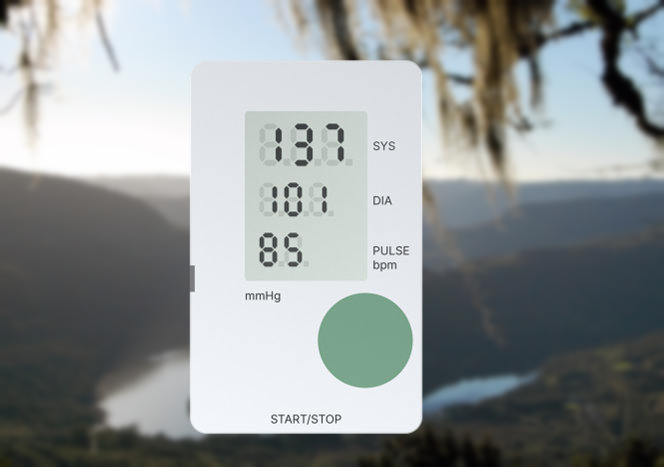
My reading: 85
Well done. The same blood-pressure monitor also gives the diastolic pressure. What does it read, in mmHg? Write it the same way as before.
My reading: 101
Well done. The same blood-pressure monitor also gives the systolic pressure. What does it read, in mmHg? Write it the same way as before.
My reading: 137
